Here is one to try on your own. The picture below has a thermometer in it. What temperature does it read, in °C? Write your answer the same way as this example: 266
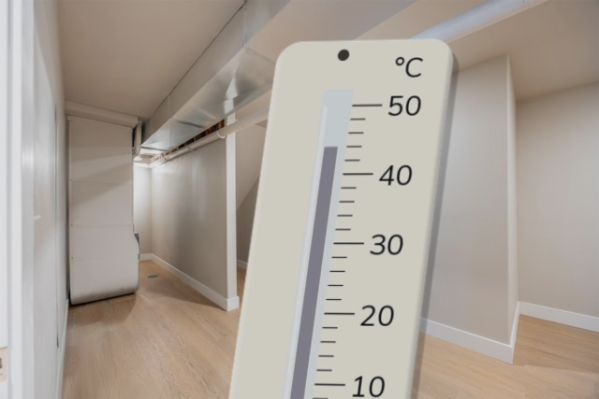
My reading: 44
